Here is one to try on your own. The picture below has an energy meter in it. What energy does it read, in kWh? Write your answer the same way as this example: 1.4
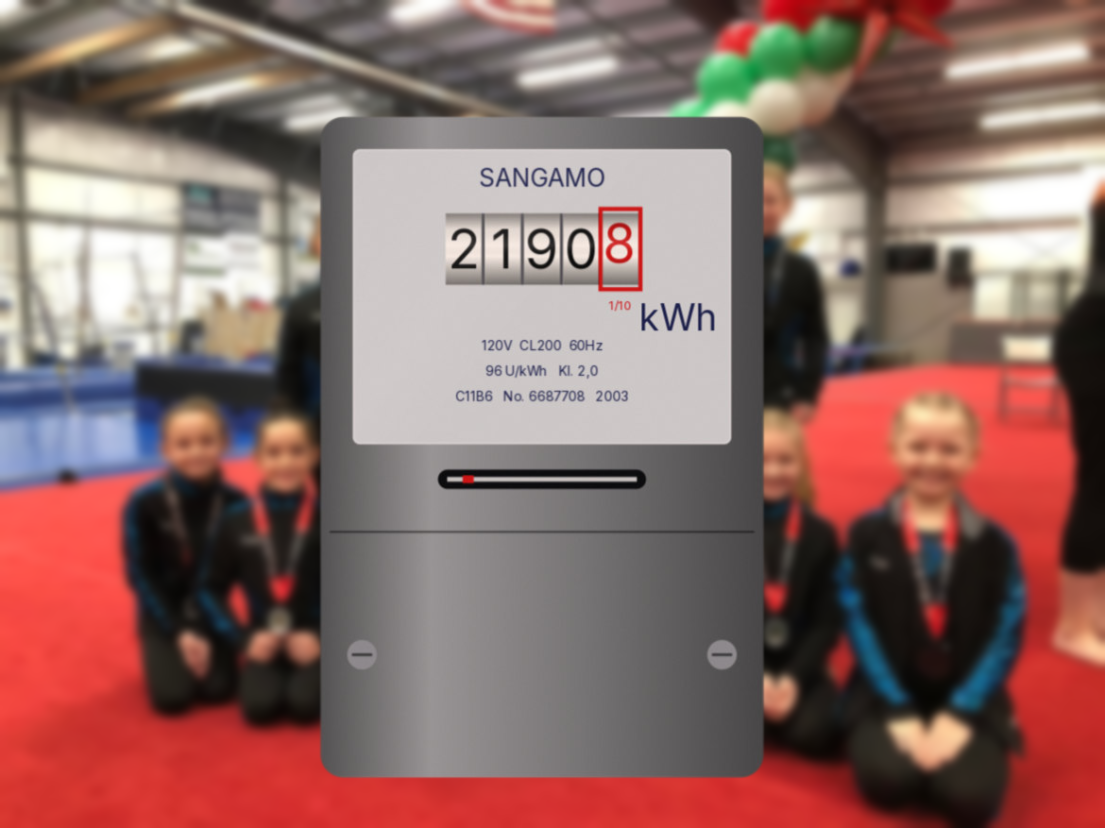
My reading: 2190.8
